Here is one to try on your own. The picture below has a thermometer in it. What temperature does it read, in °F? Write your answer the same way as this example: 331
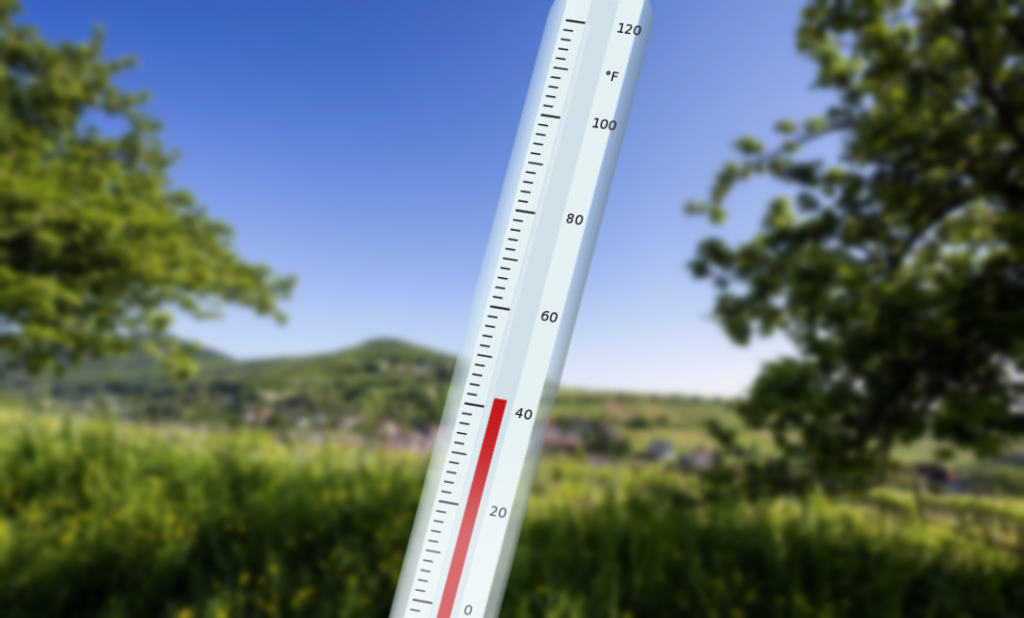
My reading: 42
